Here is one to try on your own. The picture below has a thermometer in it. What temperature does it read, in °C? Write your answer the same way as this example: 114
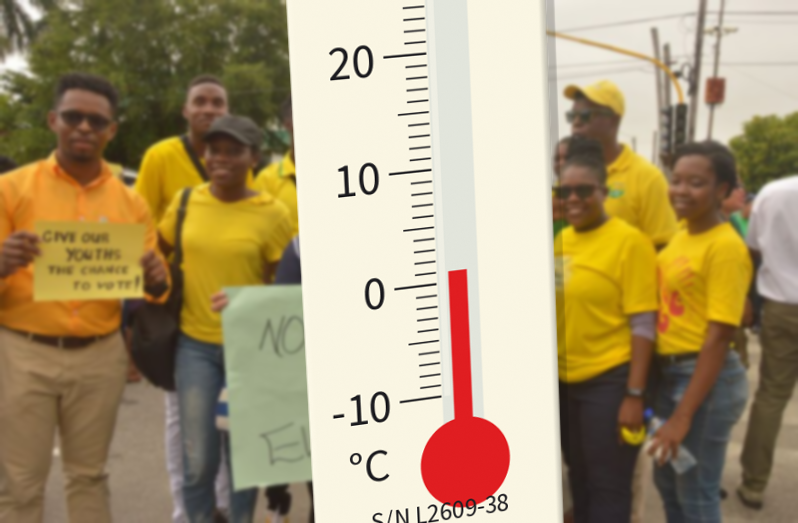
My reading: 1
